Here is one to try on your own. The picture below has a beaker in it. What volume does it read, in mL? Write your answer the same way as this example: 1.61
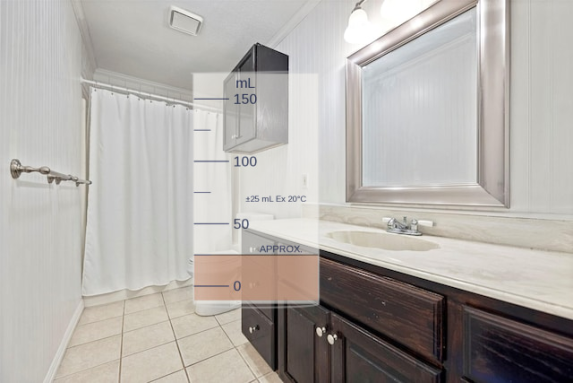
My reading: 25
